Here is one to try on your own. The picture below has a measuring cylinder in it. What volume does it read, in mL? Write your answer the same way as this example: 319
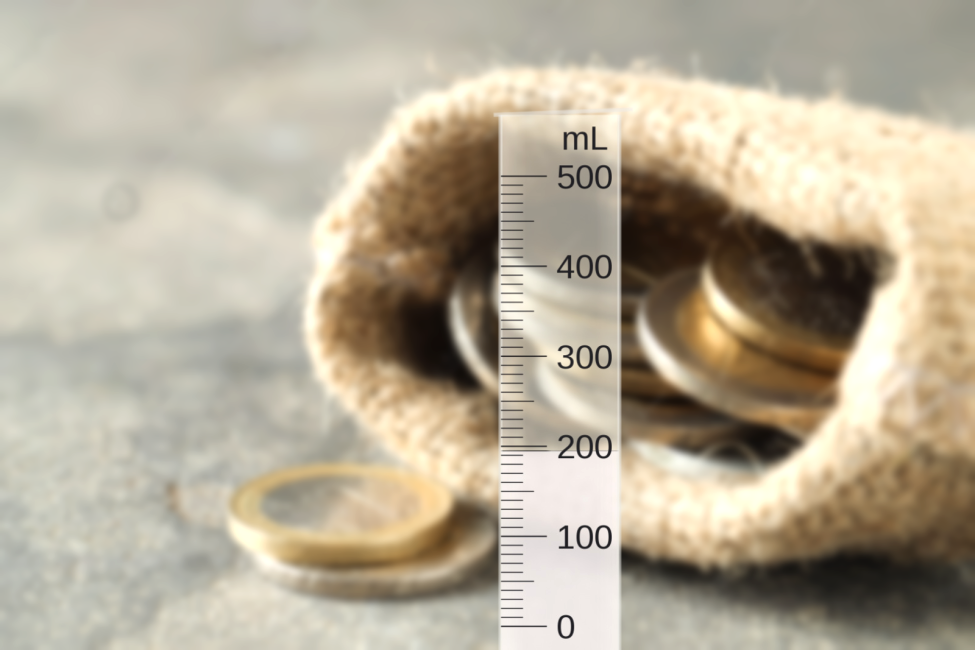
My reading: 195
